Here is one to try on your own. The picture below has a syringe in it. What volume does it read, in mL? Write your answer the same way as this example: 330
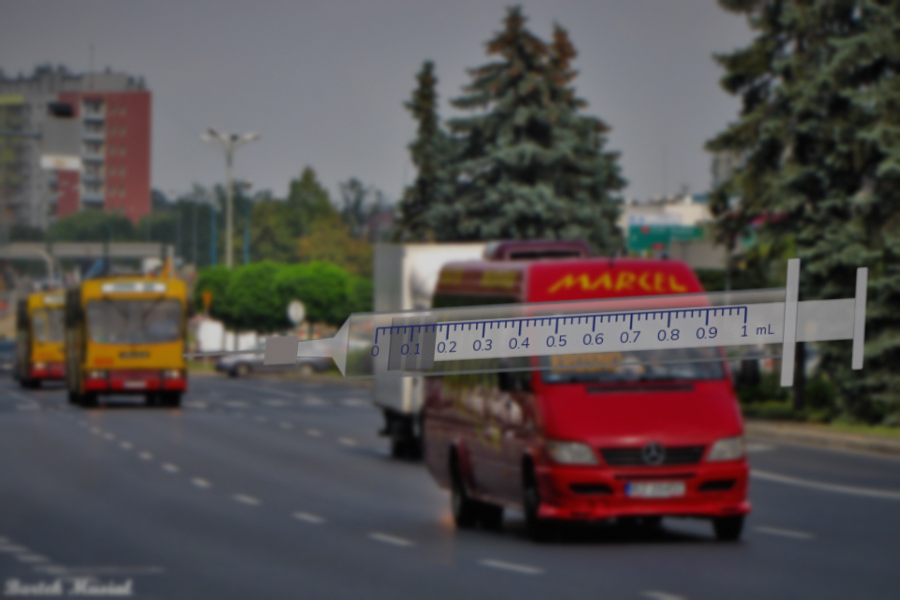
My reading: 0.04
